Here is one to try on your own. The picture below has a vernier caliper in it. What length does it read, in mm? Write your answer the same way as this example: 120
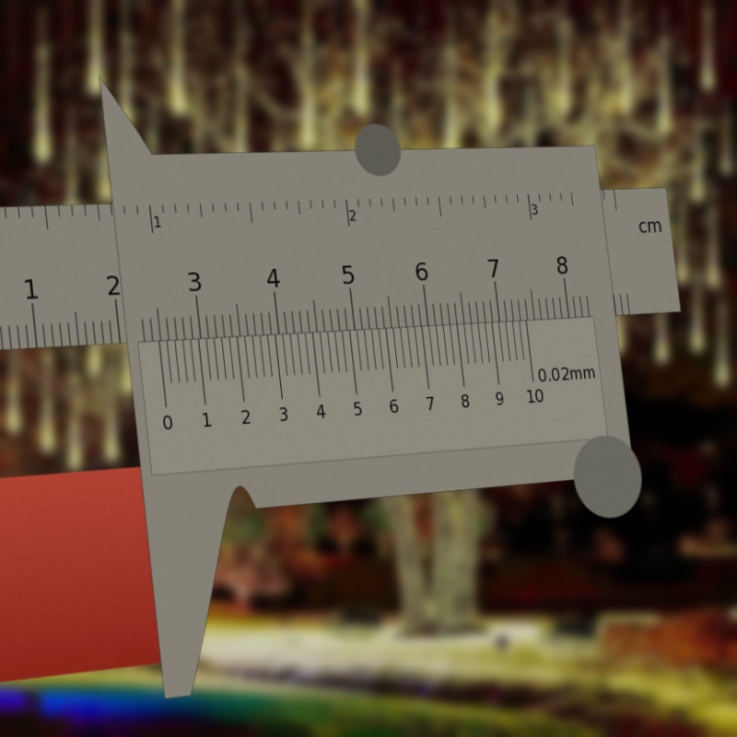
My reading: 24.8
